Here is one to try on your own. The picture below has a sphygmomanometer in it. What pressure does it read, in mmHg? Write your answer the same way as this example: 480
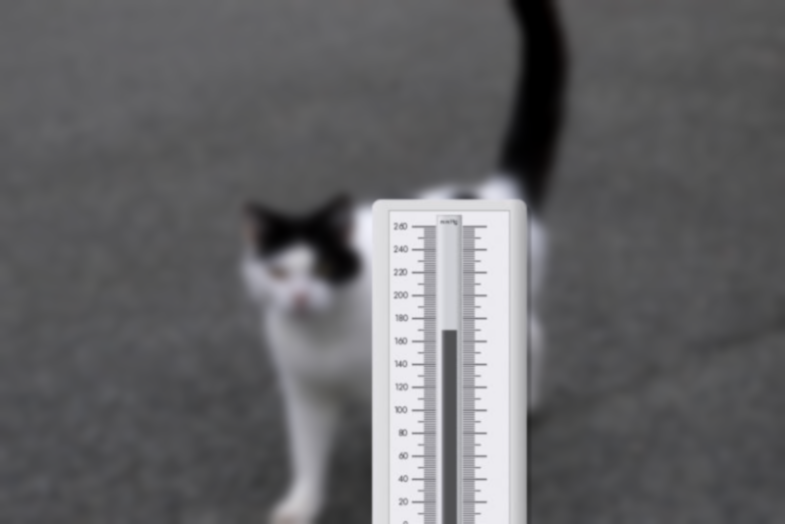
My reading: 170
